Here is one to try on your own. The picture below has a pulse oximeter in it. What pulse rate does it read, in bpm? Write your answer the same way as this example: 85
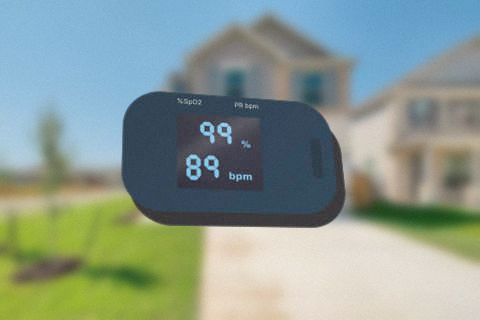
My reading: 89
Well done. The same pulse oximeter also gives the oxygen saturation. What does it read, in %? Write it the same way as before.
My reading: 99
